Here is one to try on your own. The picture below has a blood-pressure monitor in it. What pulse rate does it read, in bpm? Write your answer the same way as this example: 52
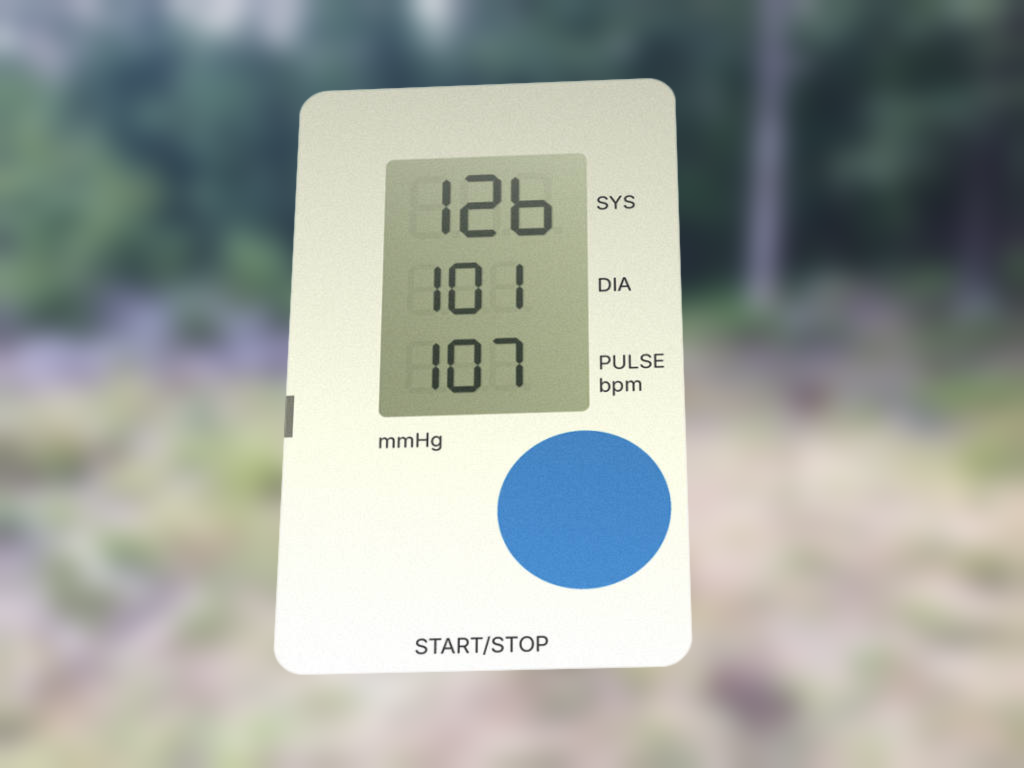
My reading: 107
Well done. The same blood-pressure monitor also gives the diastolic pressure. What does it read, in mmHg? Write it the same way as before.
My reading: 101
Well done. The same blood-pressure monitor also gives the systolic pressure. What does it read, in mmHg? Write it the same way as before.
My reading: 126
